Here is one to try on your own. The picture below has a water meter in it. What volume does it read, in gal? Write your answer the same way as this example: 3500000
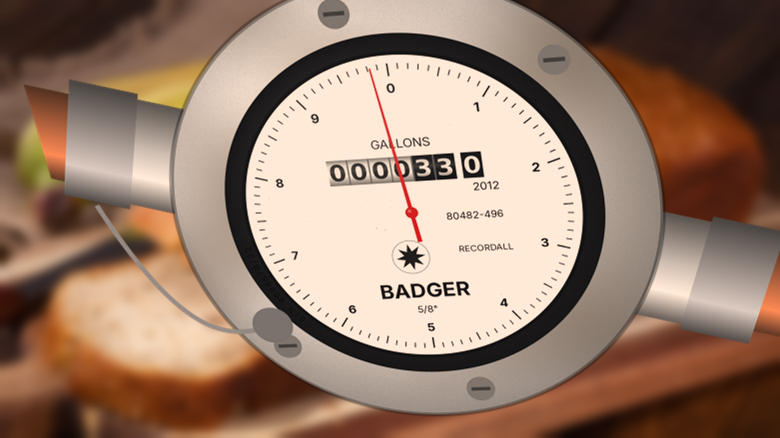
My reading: 329.8
